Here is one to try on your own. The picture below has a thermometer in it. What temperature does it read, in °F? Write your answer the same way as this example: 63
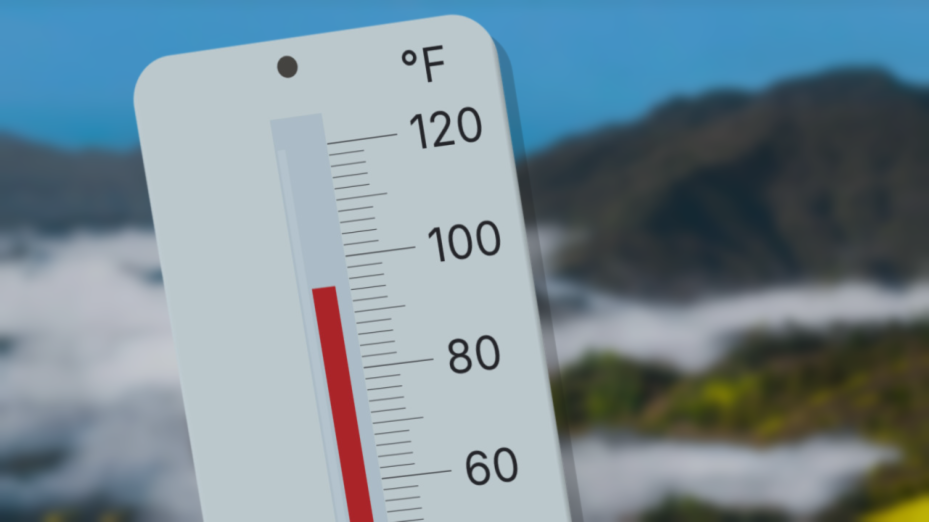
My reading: 95
